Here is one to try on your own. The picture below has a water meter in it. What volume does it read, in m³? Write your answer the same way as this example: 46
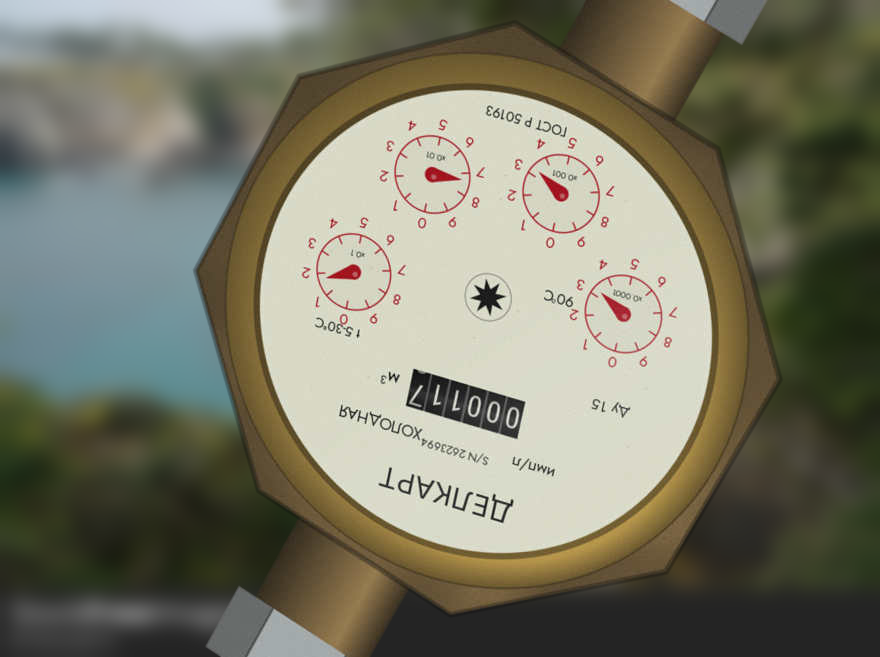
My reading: 117.1733
